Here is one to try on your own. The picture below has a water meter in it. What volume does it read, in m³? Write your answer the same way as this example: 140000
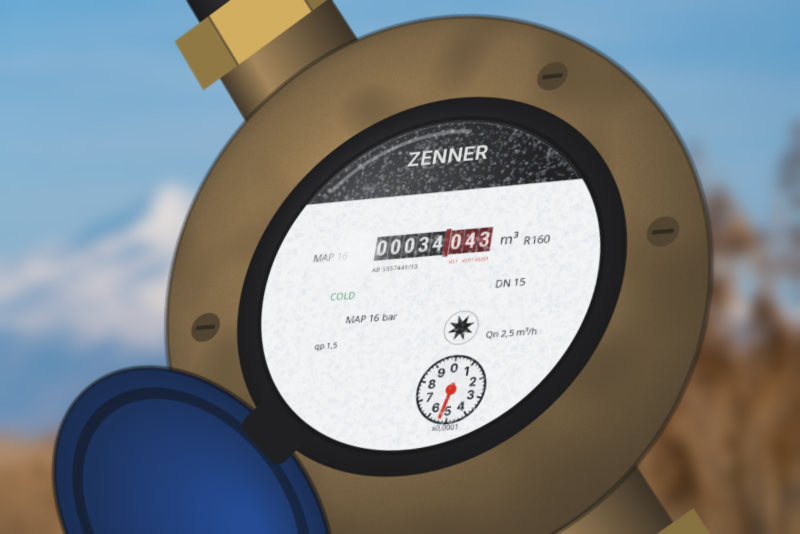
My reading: 34.0435
